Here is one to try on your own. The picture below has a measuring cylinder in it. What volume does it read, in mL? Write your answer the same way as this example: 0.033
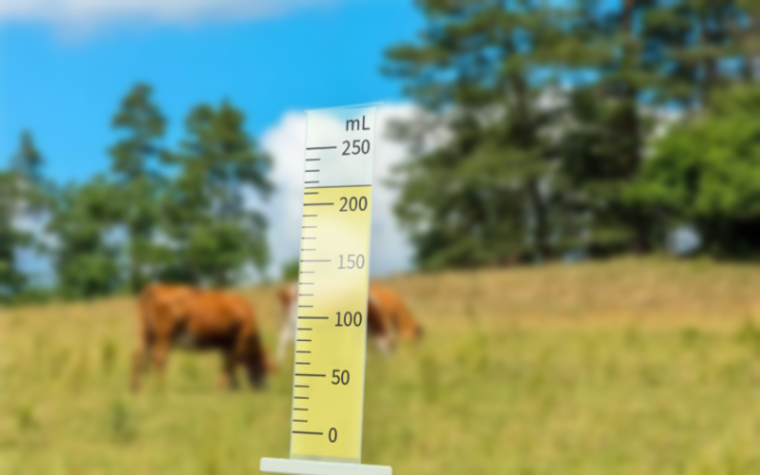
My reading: 215
